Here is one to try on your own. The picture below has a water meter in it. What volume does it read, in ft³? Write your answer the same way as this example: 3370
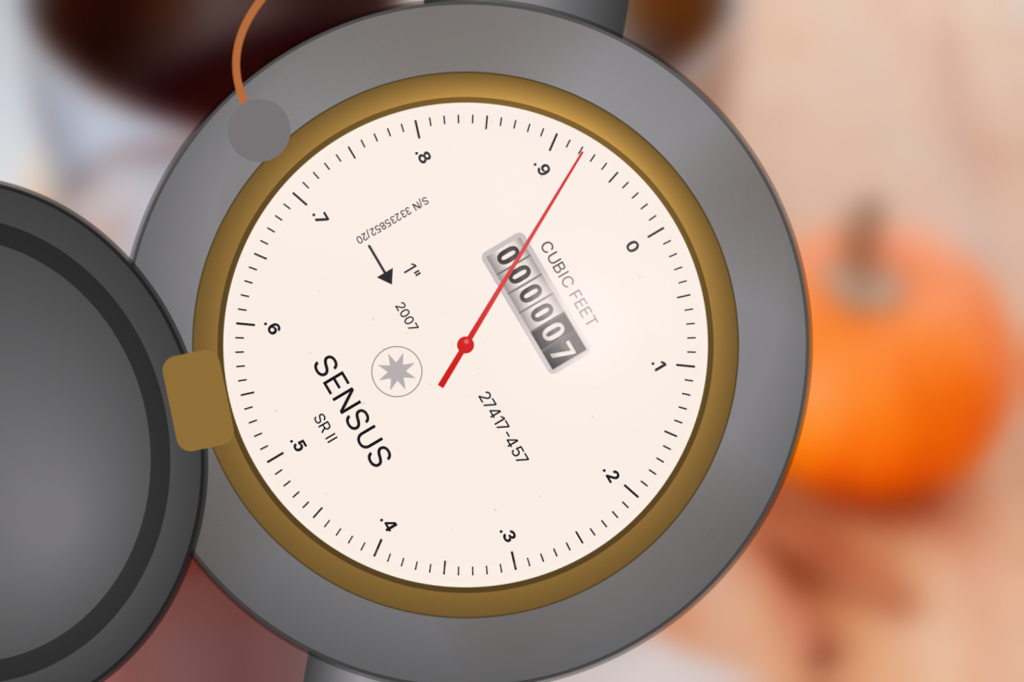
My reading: 6.92
